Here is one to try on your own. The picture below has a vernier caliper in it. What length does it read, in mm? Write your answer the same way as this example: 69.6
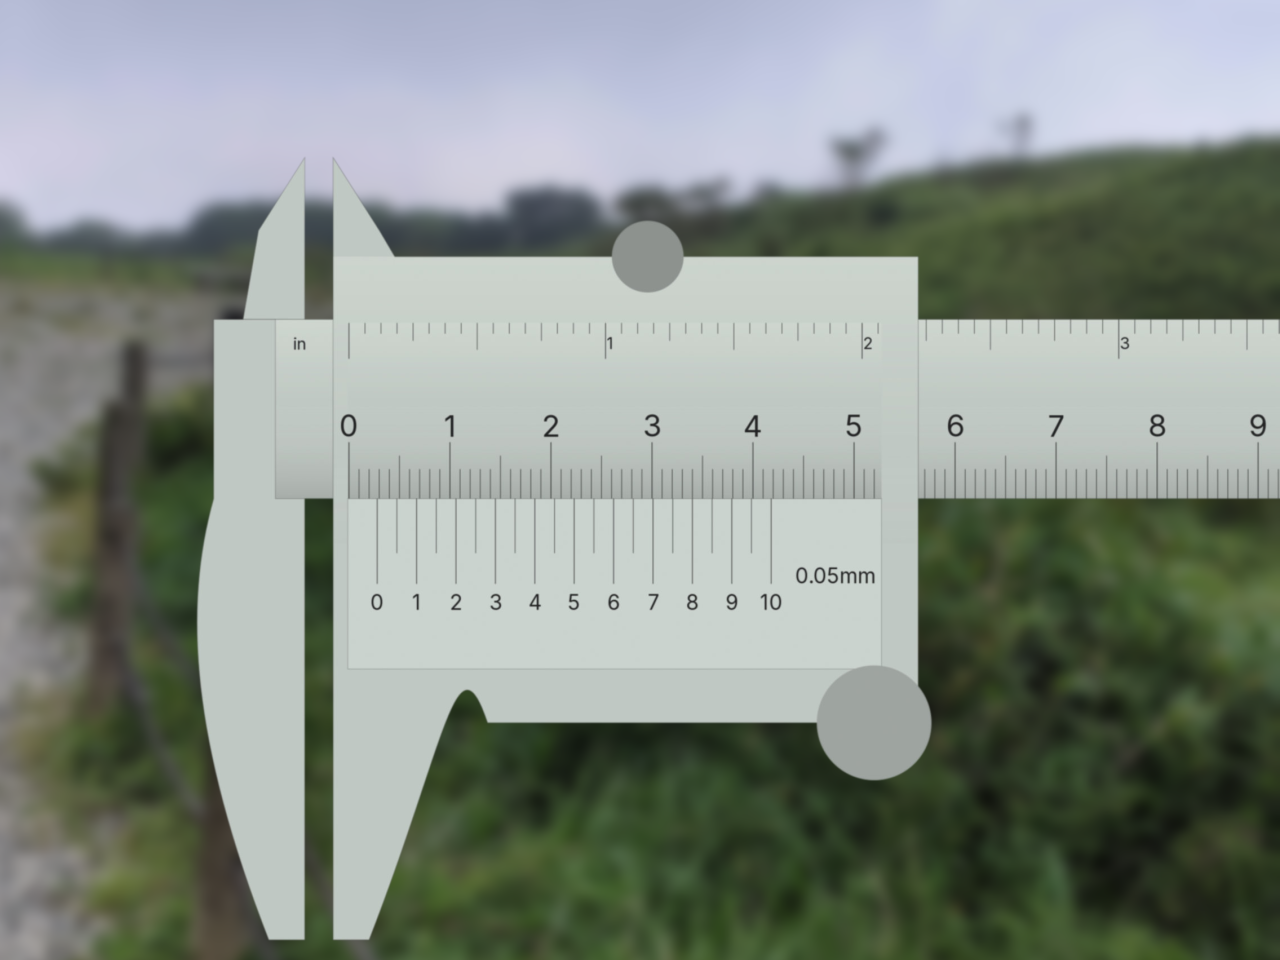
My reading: 2.8
